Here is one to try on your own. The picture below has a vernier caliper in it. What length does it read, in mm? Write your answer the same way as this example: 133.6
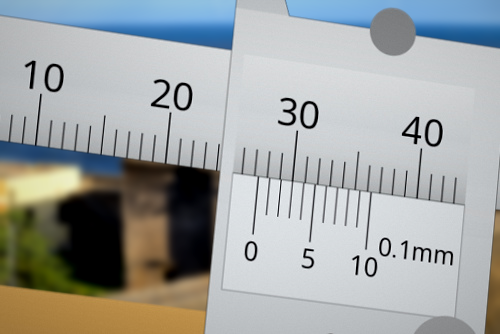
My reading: 27.3
